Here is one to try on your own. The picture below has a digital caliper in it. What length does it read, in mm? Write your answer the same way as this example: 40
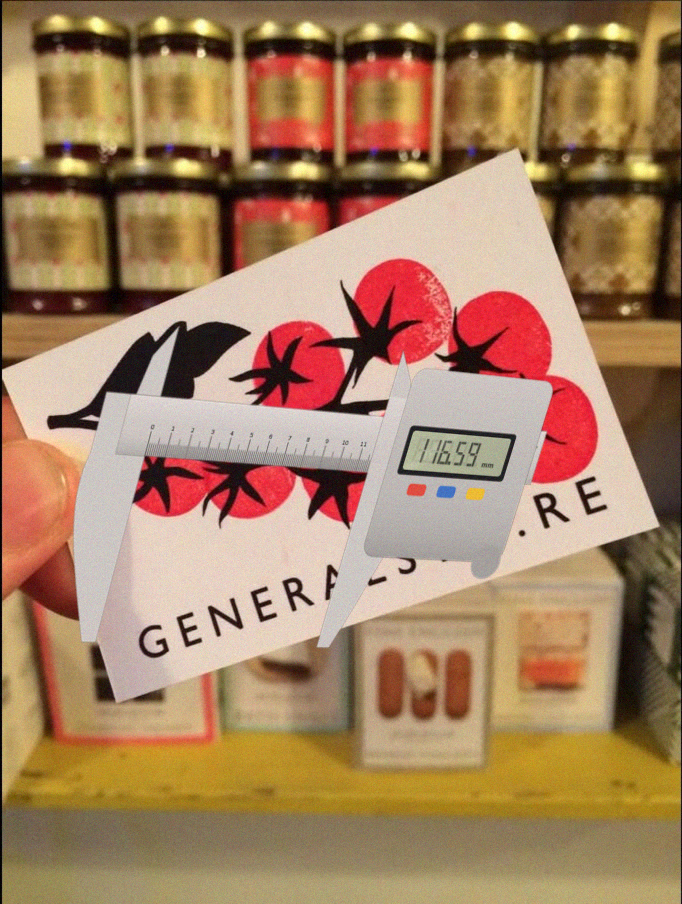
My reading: 116.59
